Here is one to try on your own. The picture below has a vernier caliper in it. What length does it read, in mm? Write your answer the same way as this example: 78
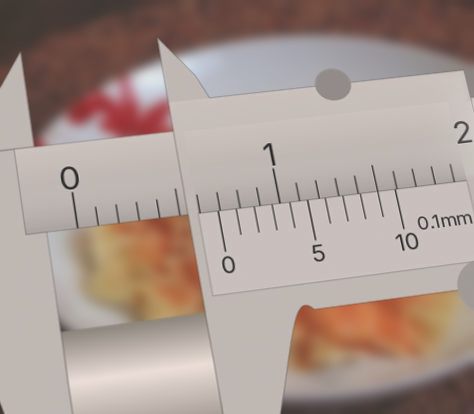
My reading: 6.9
